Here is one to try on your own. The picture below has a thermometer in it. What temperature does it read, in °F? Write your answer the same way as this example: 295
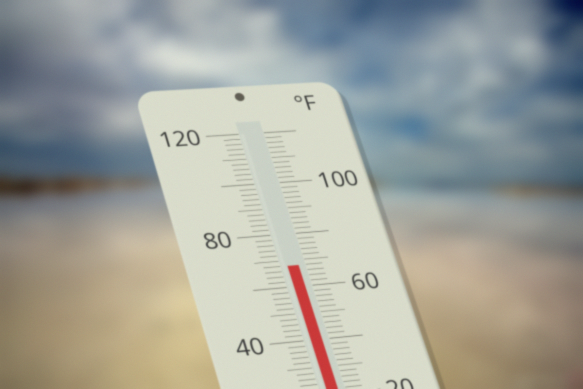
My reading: 68
